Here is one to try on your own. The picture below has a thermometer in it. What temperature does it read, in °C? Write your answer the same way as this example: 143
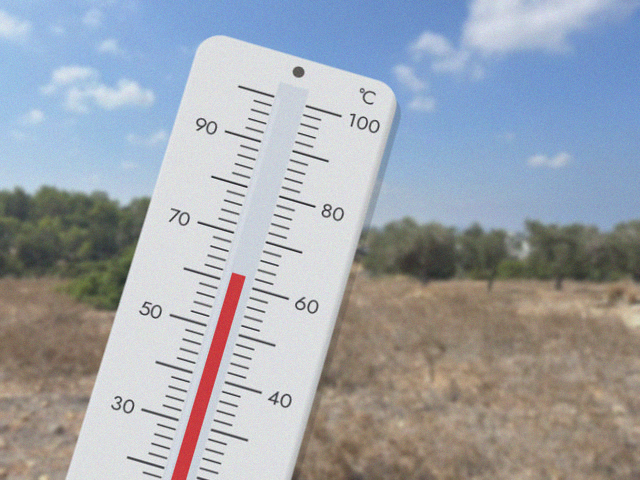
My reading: 62
